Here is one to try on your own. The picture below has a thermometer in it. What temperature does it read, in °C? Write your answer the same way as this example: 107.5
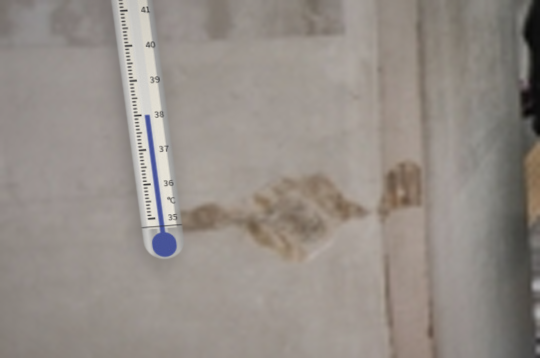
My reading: 38
